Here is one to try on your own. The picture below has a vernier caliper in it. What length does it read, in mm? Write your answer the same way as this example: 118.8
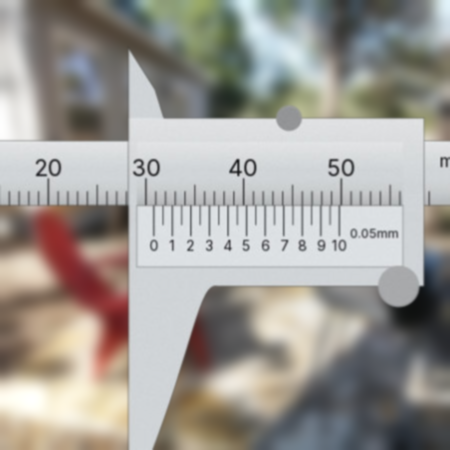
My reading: 30.8
